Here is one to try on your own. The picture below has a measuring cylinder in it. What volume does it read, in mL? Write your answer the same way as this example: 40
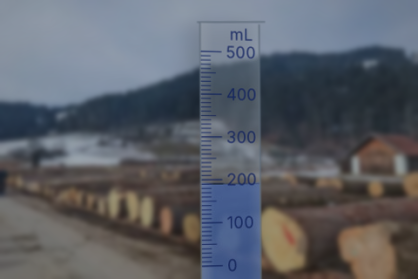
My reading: 190
